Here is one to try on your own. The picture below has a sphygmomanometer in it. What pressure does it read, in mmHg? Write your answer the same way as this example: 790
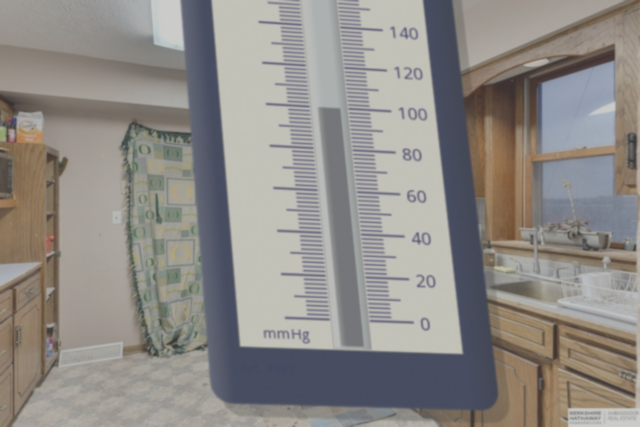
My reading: 100
